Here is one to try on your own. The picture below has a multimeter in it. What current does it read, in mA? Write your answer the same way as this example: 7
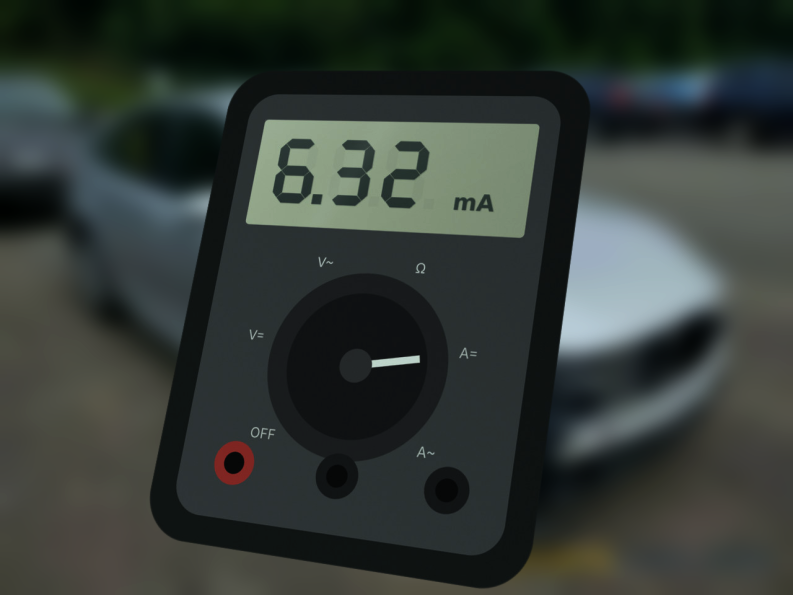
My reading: 6.32
